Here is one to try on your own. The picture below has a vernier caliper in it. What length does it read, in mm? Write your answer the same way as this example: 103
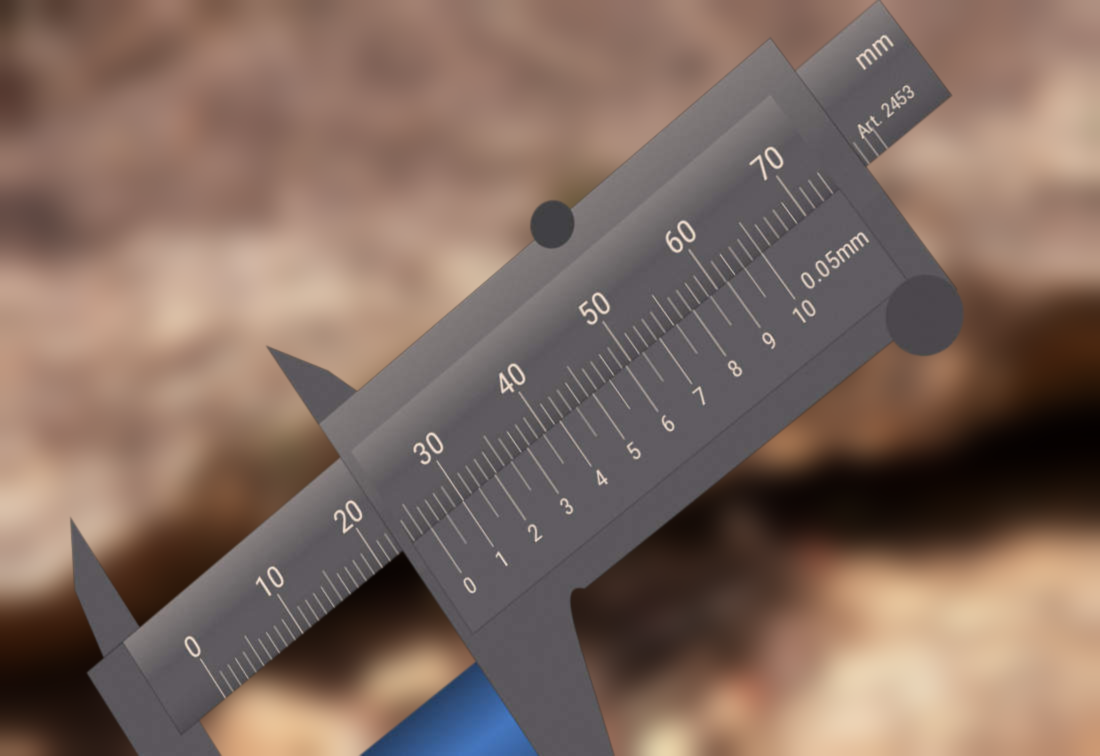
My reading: 26.0
